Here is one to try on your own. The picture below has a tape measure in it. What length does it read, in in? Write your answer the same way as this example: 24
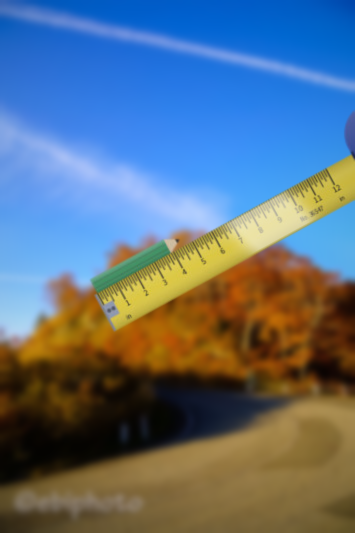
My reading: 4.5
